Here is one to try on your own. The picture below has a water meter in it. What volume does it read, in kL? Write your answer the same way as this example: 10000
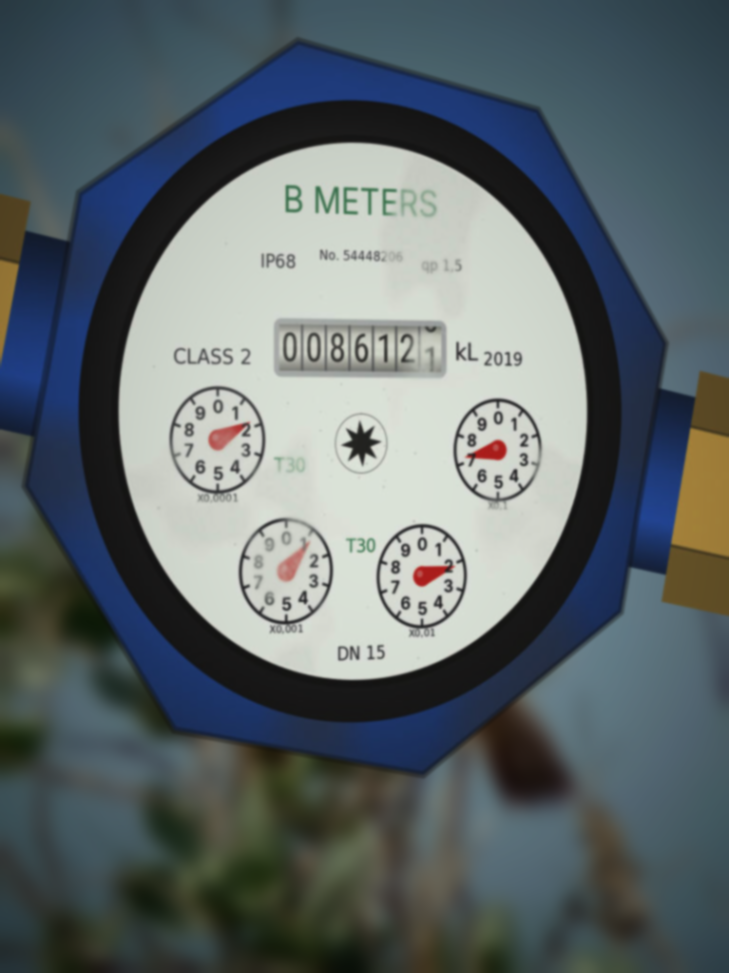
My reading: 86120.7211
